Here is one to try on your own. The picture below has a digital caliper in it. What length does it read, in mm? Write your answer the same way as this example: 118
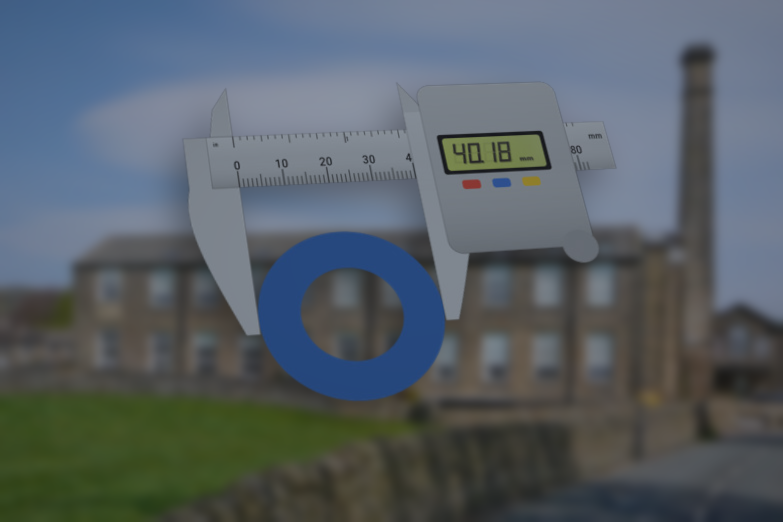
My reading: 40.18
